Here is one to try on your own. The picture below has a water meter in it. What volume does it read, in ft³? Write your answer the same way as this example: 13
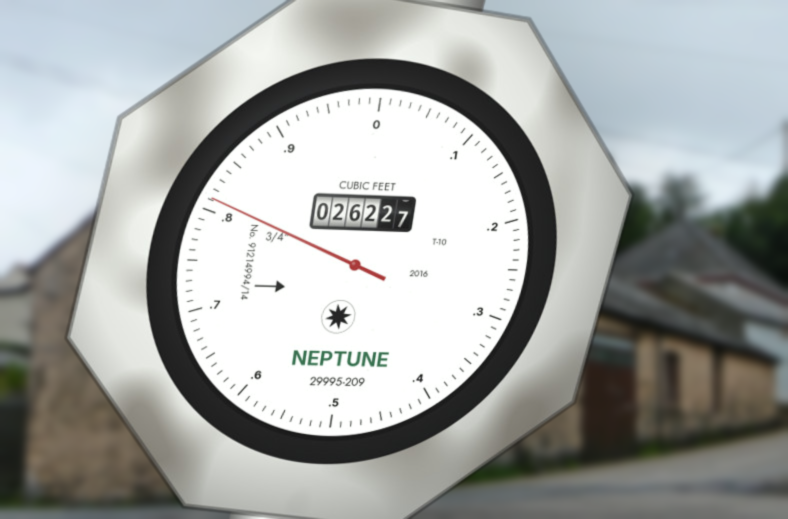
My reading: 26226.81
